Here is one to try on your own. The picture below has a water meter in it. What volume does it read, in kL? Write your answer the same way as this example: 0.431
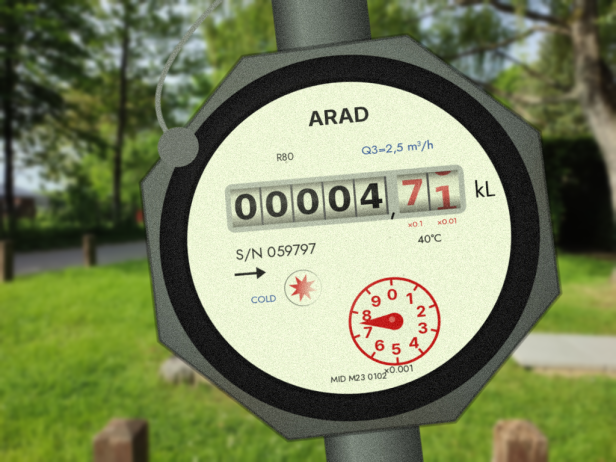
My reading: 4.707
